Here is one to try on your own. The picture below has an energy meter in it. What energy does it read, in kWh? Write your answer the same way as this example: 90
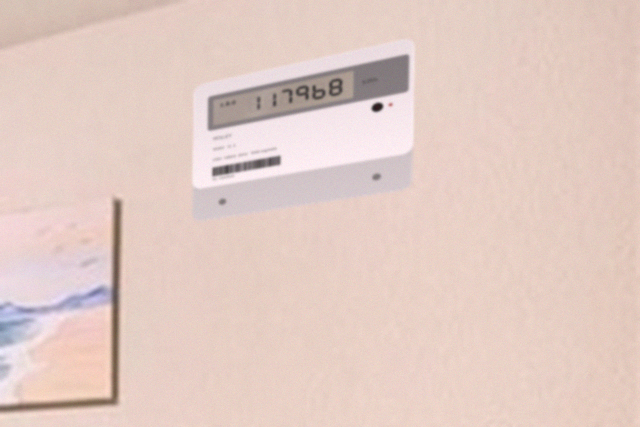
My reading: 117968
